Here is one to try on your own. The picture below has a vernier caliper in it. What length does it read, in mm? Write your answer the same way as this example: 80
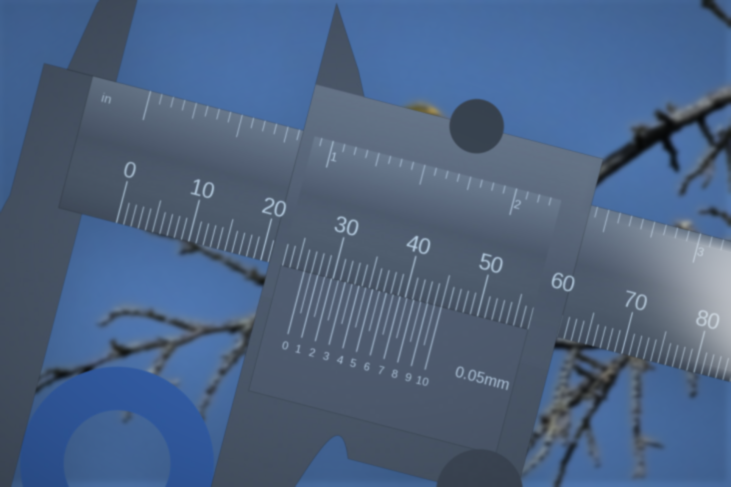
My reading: 26.0
